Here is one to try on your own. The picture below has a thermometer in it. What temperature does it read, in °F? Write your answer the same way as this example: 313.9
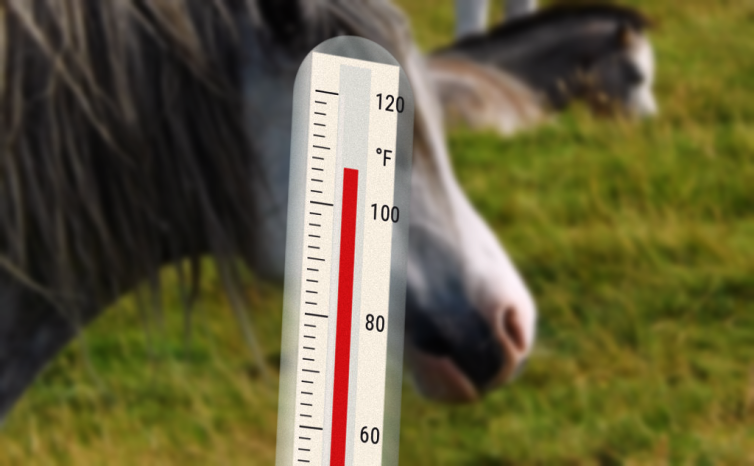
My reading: 107
